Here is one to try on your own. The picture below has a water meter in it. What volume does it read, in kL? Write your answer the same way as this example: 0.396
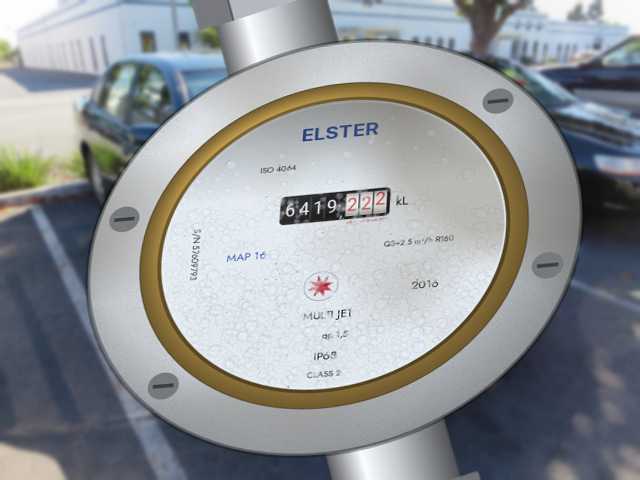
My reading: 6419.222
